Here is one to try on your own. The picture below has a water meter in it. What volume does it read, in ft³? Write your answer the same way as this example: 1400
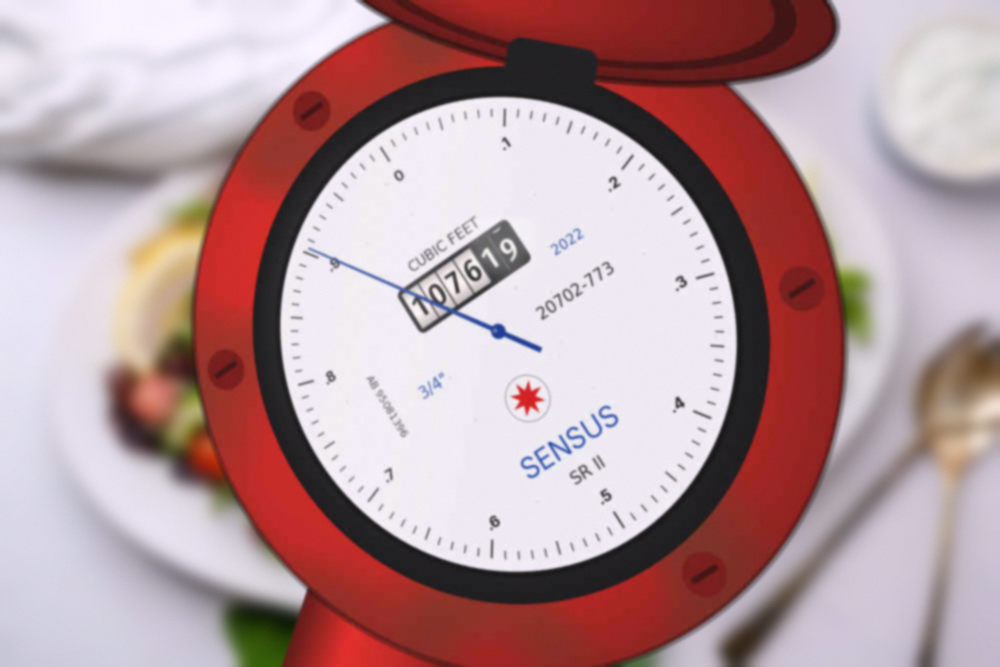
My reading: 107618.90
